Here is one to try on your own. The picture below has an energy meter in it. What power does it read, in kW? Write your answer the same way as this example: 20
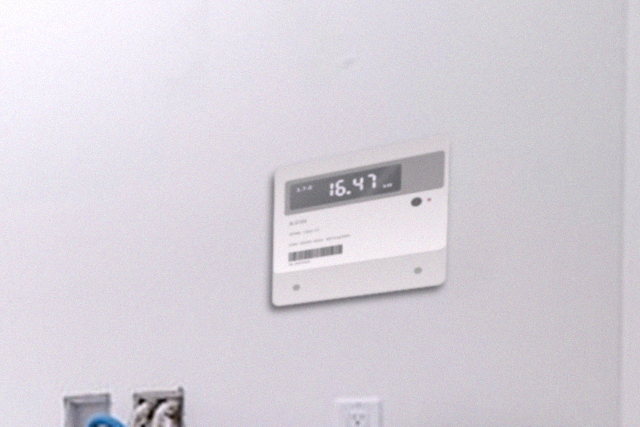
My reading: 16.47
